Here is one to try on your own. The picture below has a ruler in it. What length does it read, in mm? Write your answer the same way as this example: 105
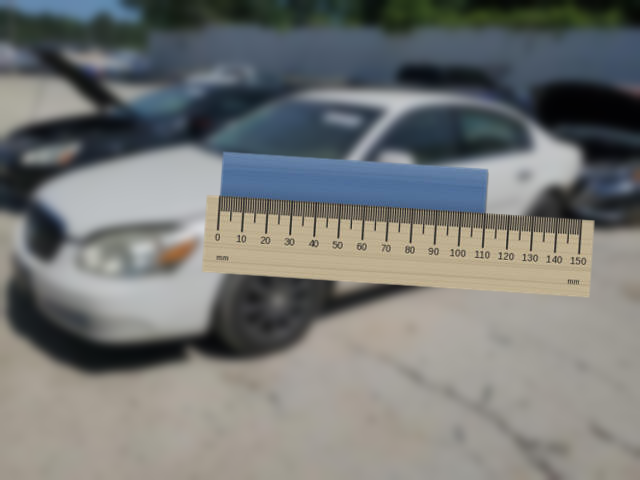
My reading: 110
